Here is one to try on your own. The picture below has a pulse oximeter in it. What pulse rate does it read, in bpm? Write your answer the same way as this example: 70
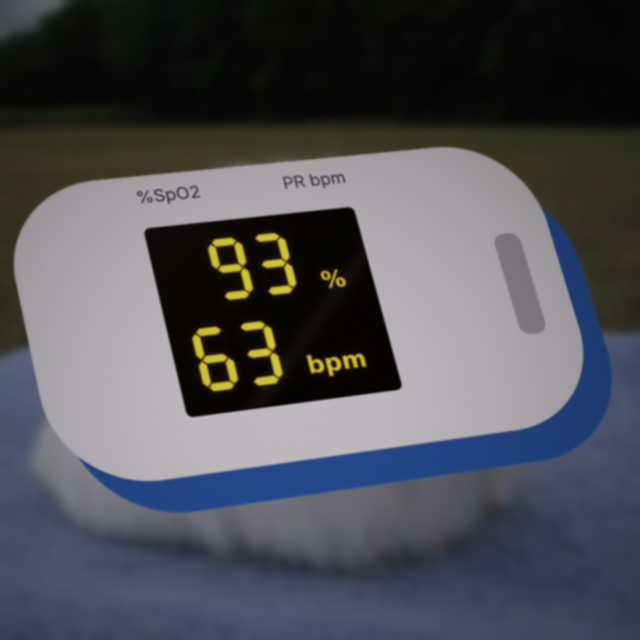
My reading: 63
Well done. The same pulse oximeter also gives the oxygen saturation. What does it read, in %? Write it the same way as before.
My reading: 93
